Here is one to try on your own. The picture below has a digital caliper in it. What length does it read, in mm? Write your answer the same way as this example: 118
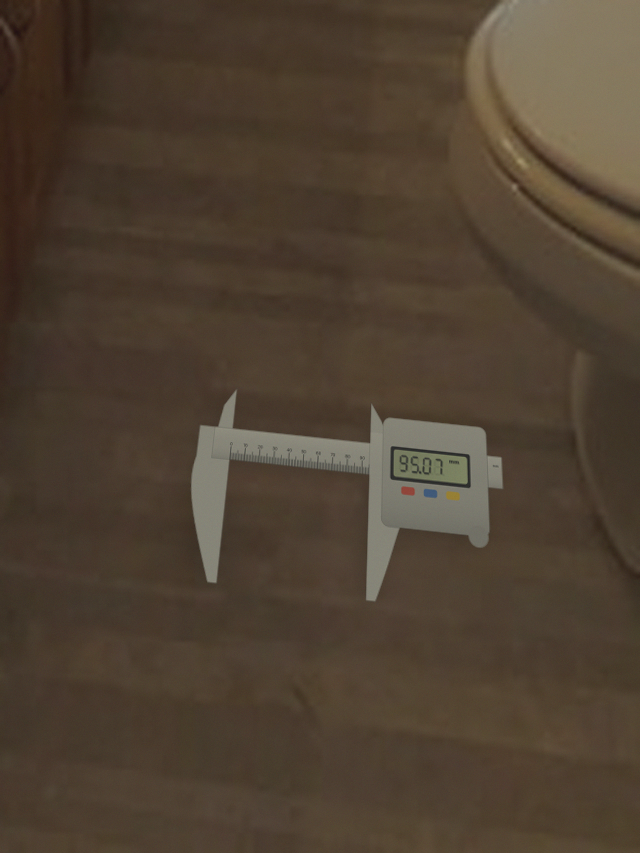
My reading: 95.07
